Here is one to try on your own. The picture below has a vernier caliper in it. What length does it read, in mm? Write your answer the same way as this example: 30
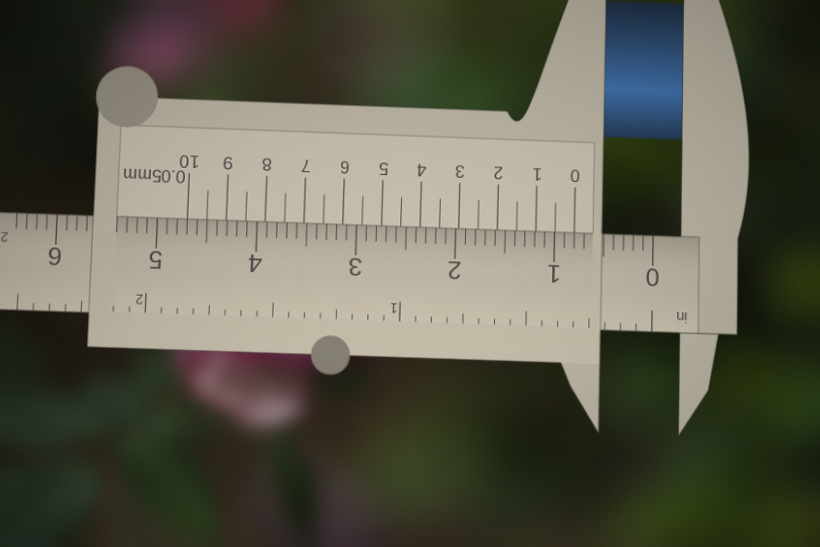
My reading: 8.0
